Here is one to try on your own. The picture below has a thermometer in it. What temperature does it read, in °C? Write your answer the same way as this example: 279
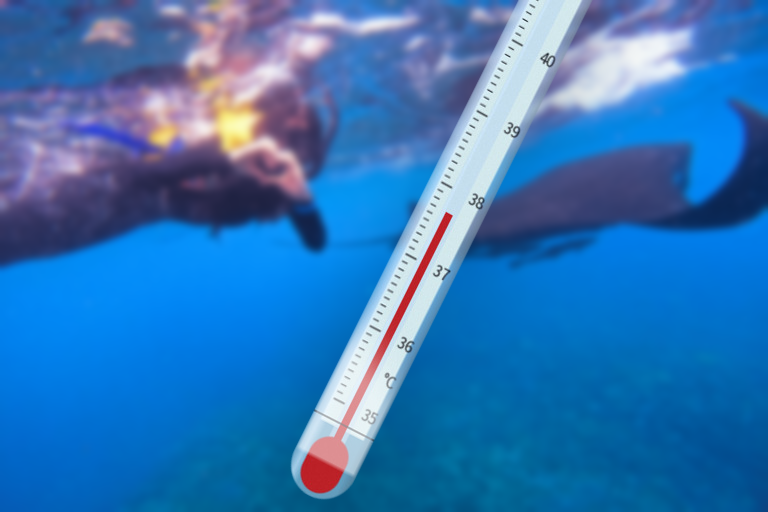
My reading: 37.7
